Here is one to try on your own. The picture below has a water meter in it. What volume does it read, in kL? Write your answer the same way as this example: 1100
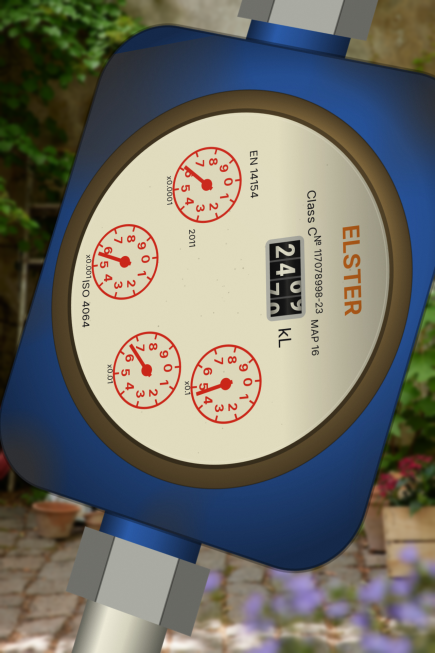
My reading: 2469.4656
